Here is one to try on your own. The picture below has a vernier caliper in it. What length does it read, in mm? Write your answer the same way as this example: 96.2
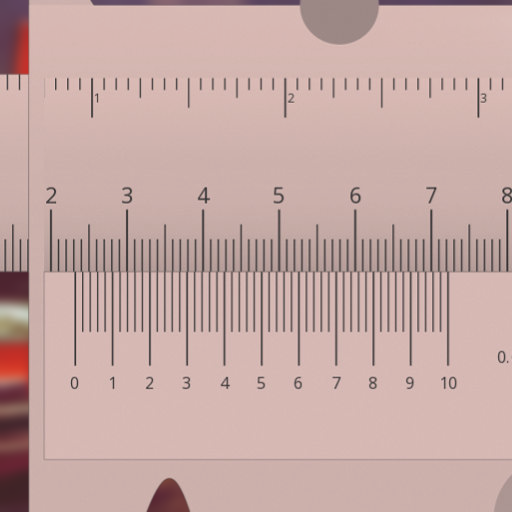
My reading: 23.2
